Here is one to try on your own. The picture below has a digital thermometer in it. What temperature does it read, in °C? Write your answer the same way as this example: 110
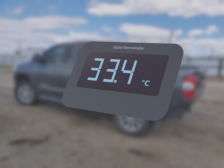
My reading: 33.4
